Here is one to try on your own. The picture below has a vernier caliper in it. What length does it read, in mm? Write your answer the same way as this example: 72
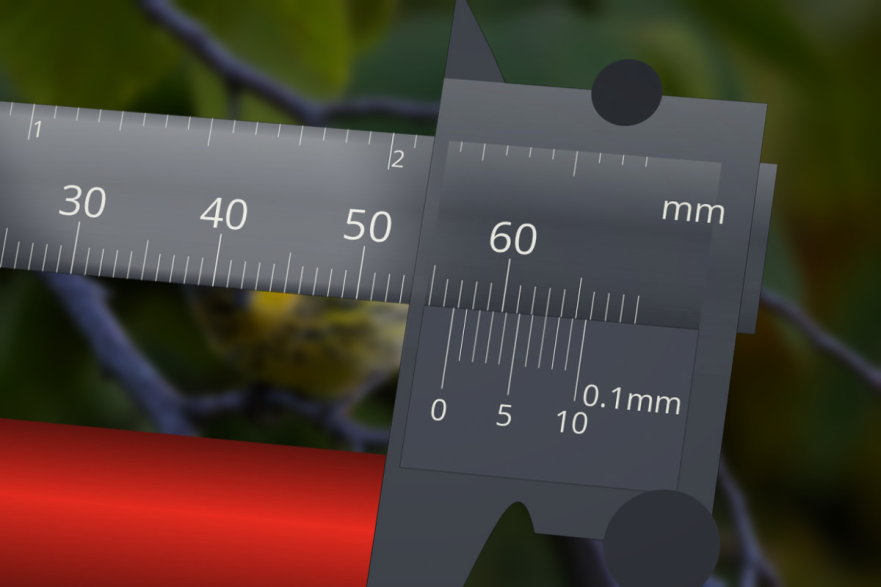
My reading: 56.7
